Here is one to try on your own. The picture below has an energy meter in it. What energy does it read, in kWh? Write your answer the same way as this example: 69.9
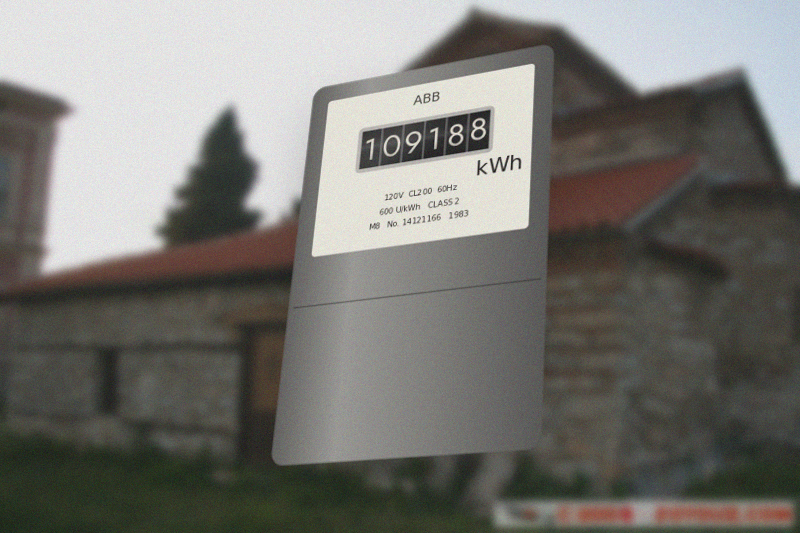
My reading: 109188
